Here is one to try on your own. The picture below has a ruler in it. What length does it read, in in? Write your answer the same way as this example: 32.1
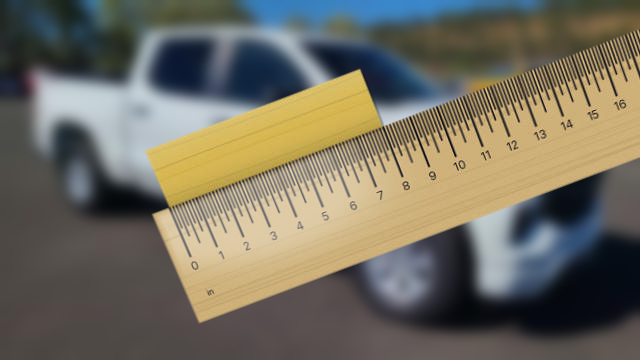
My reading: 8
